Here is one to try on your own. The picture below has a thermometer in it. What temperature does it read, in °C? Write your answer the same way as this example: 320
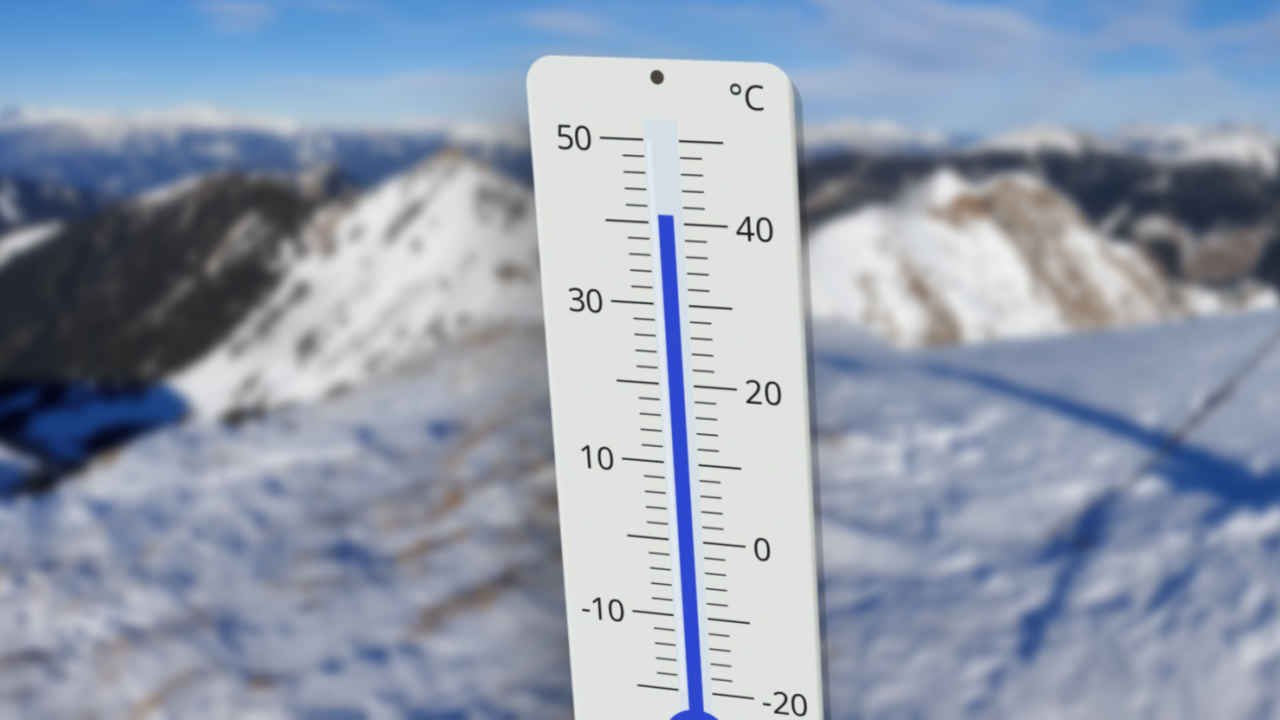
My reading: 41
